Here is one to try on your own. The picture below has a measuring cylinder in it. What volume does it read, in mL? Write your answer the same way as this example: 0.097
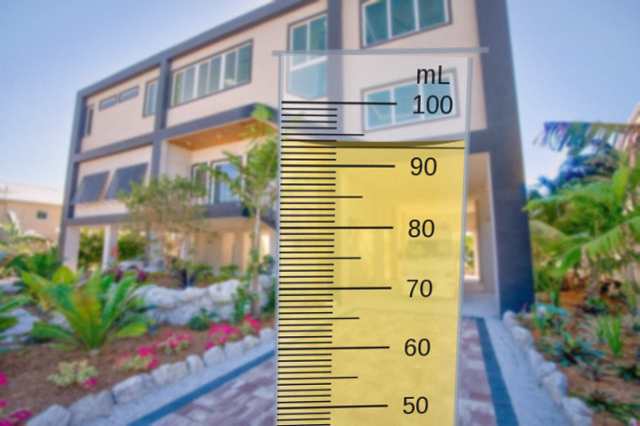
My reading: 93
